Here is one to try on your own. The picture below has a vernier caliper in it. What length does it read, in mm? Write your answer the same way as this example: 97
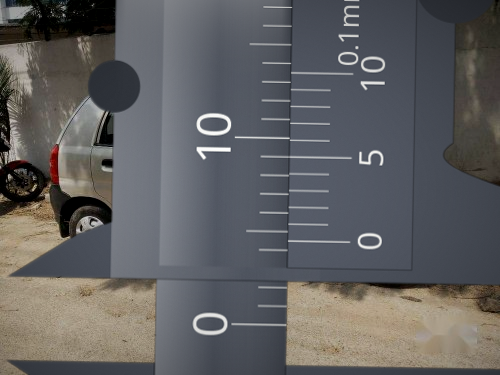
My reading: 4.5
